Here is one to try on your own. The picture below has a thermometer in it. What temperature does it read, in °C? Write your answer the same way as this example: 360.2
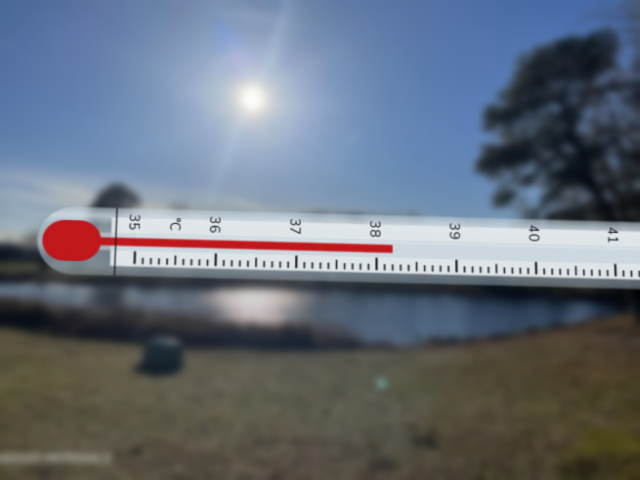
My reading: 38.2
